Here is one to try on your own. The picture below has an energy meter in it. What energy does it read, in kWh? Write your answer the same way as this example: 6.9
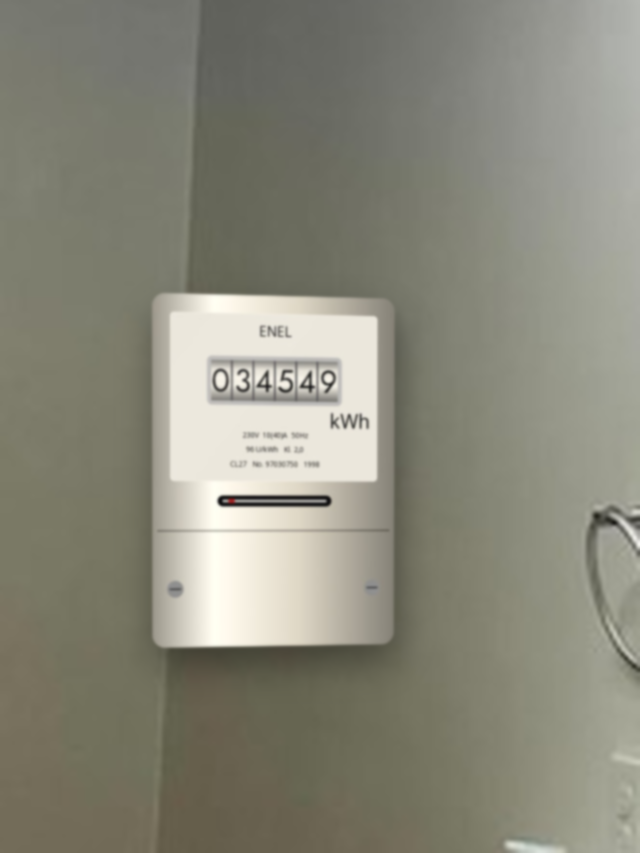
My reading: 34549
